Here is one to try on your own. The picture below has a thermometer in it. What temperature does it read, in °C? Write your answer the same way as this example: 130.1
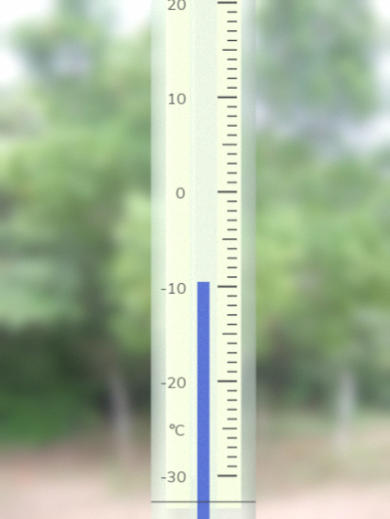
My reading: -9.5
